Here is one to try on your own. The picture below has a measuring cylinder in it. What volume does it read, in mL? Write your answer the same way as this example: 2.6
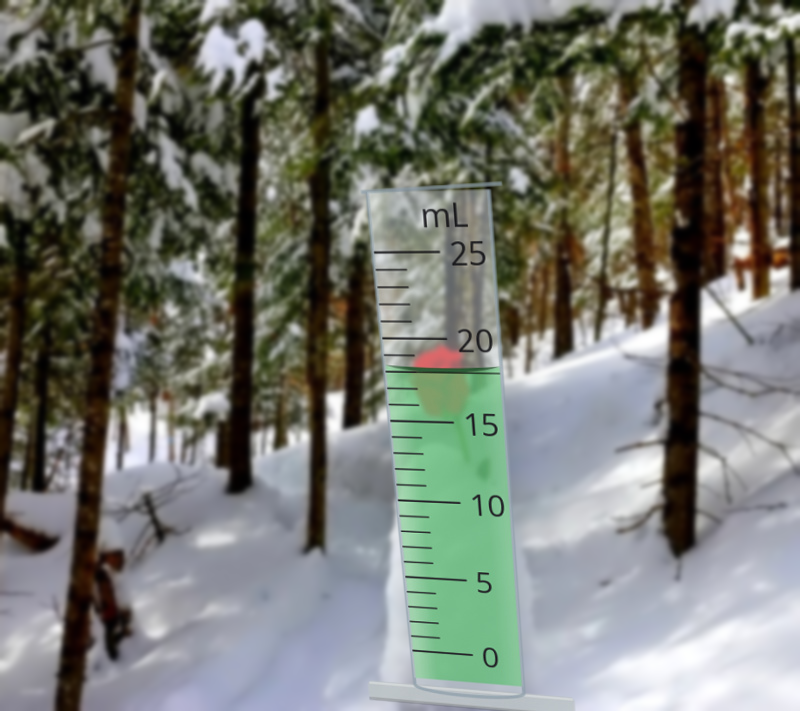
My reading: 18
